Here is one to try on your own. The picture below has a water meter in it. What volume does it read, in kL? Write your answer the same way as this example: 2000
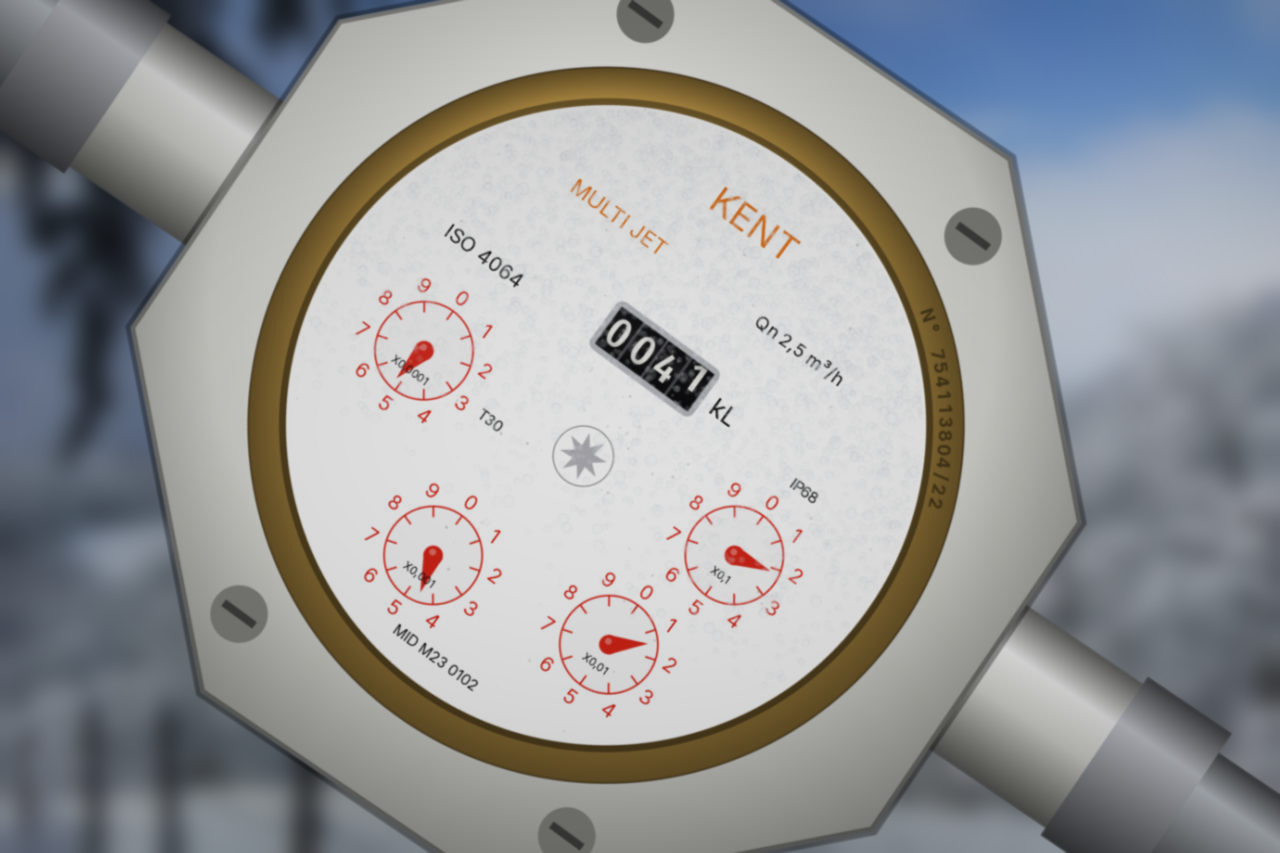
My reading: 41.2145
